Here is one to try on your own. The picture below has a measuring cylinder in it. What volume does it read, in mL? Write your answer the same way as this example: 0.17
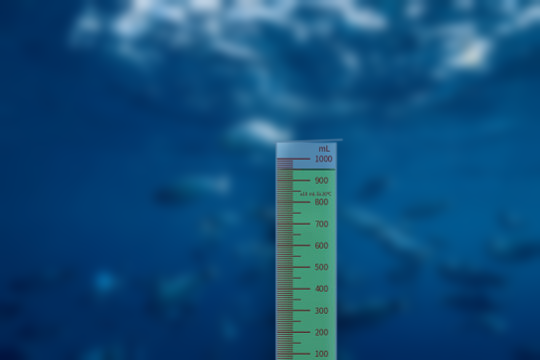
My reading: 950
